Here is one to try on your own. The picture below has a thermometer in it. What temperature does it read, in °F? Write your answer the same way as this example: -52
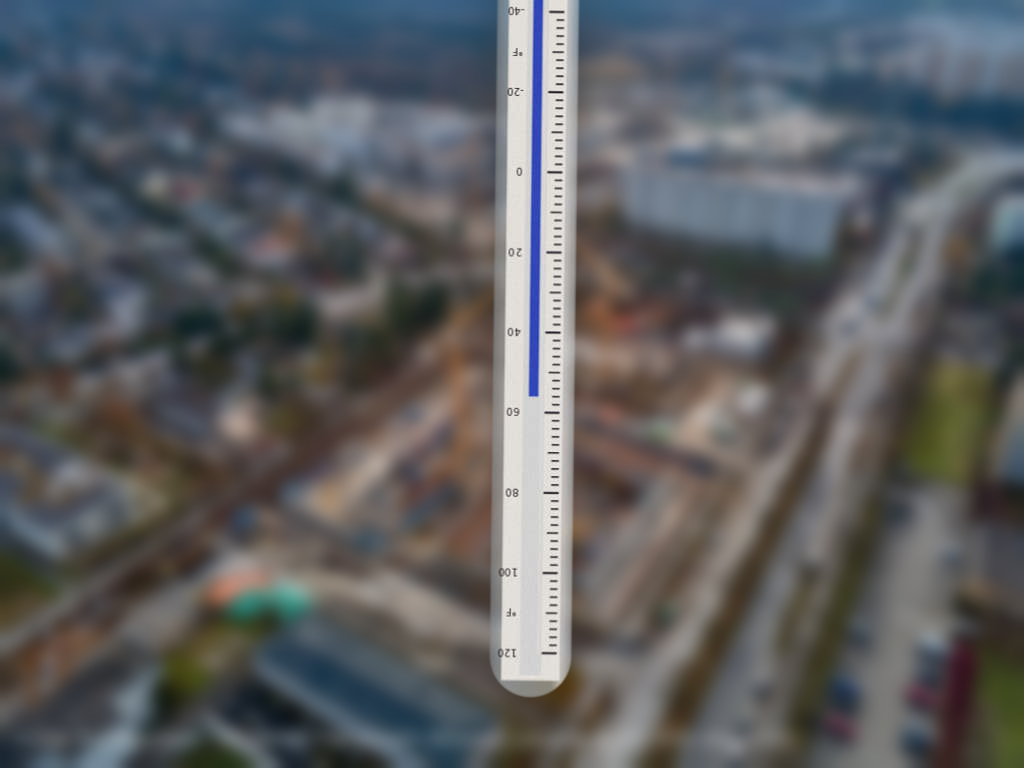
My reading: 56
